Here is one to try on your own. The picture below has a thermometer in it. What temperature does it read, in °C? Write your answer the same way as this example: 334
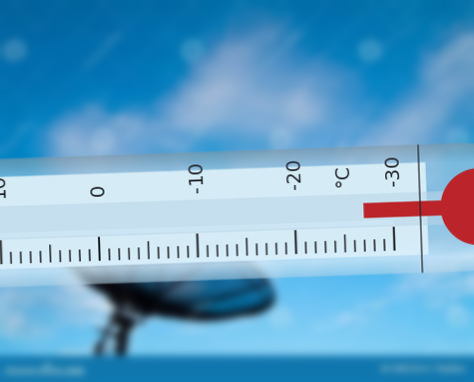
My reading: -27
